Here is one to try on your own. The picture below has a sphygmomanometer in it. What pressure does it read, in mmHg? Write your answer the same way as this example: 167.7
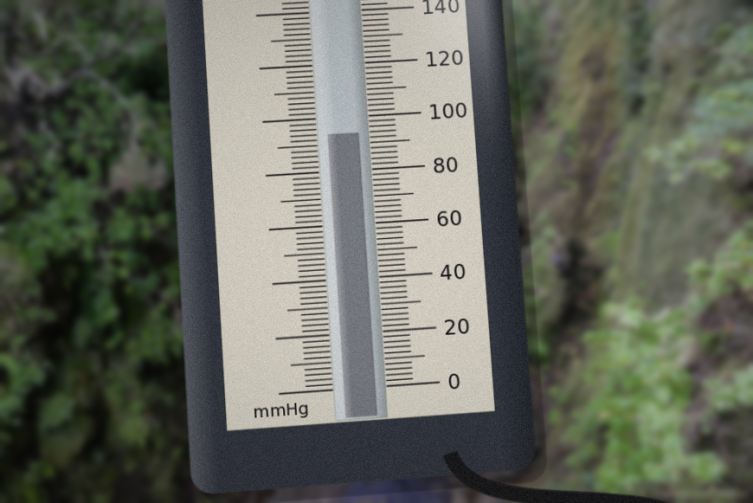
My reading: 94
